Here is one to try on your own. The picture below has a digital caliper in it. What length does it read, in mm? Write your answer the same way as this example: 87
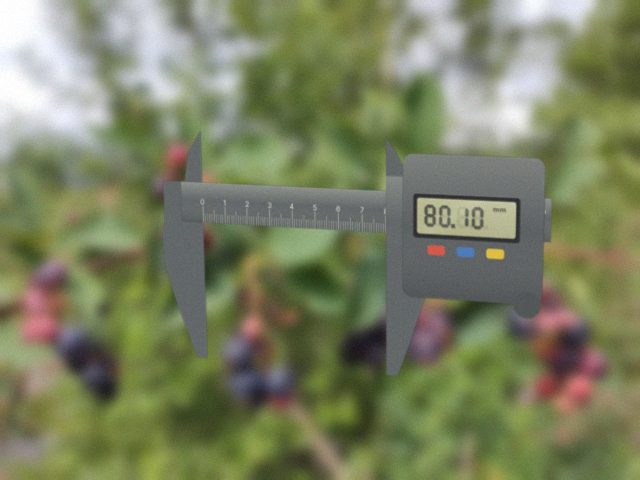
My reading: 80.10
